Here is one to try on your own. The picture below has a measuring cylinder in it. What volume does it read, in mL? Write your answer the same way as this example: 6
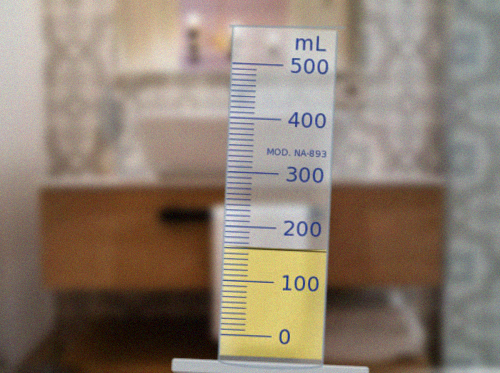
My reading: 160
